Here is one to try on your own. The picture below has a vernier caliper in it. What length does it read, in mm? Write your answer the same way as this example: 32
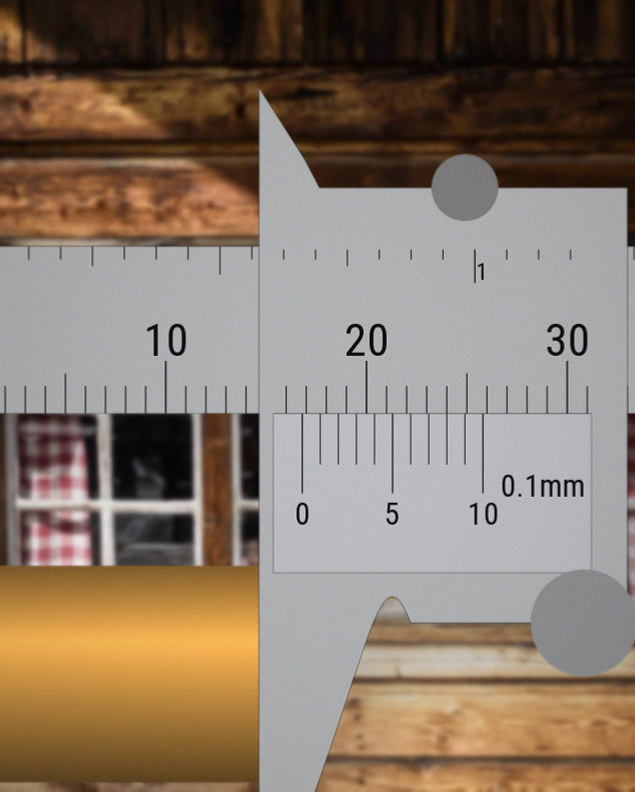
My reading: 16.8
